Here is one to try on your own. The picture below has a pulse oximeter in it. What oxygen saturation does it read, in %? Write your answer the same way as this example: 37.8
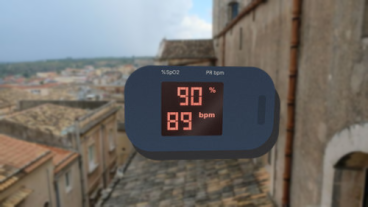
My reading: 90
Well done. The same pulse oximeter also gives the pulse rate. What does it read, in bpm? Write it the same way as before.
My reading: 89
